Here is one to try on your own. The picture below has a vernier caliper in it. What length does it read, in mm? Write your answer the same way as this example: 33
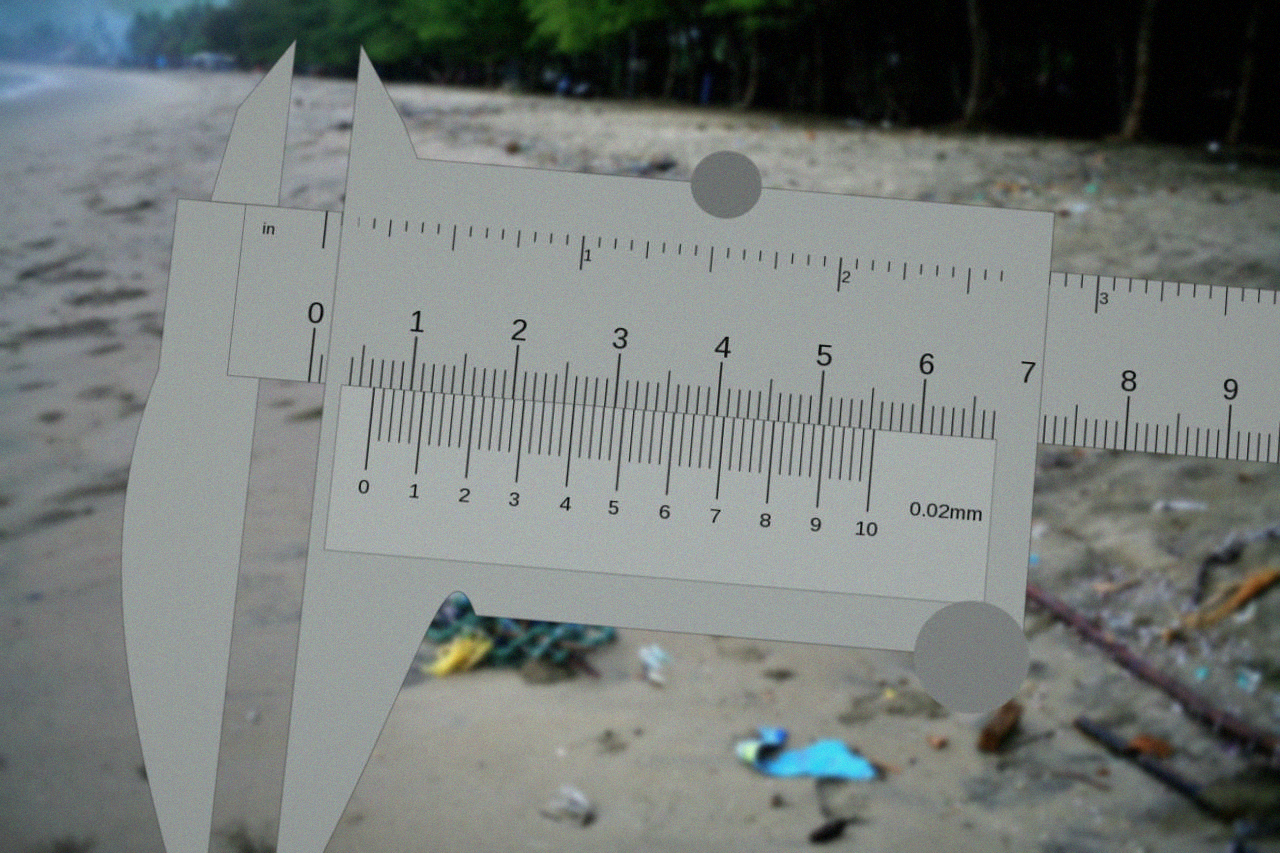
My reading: 6.4
